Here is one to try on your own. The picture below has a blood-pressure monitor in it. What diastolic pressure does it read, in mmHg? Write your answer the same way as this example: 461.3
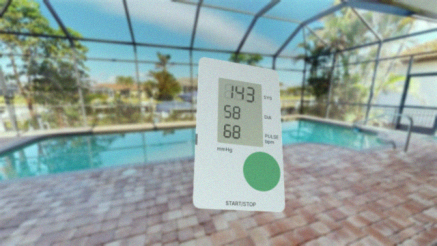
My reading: 58
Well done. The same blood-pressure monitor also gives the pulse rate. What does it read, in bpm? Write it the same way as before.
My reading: 68
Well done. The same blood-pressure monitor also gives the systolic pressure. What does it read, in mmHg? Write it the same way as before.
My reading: 143
